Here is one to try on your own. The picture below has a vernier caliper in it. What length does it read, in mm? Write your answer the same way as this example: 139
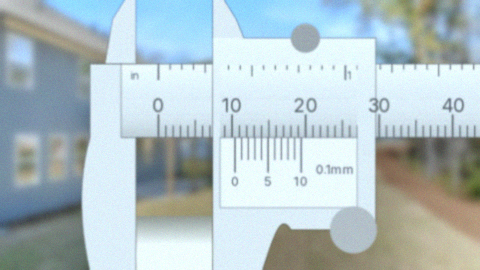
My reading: 10.4
